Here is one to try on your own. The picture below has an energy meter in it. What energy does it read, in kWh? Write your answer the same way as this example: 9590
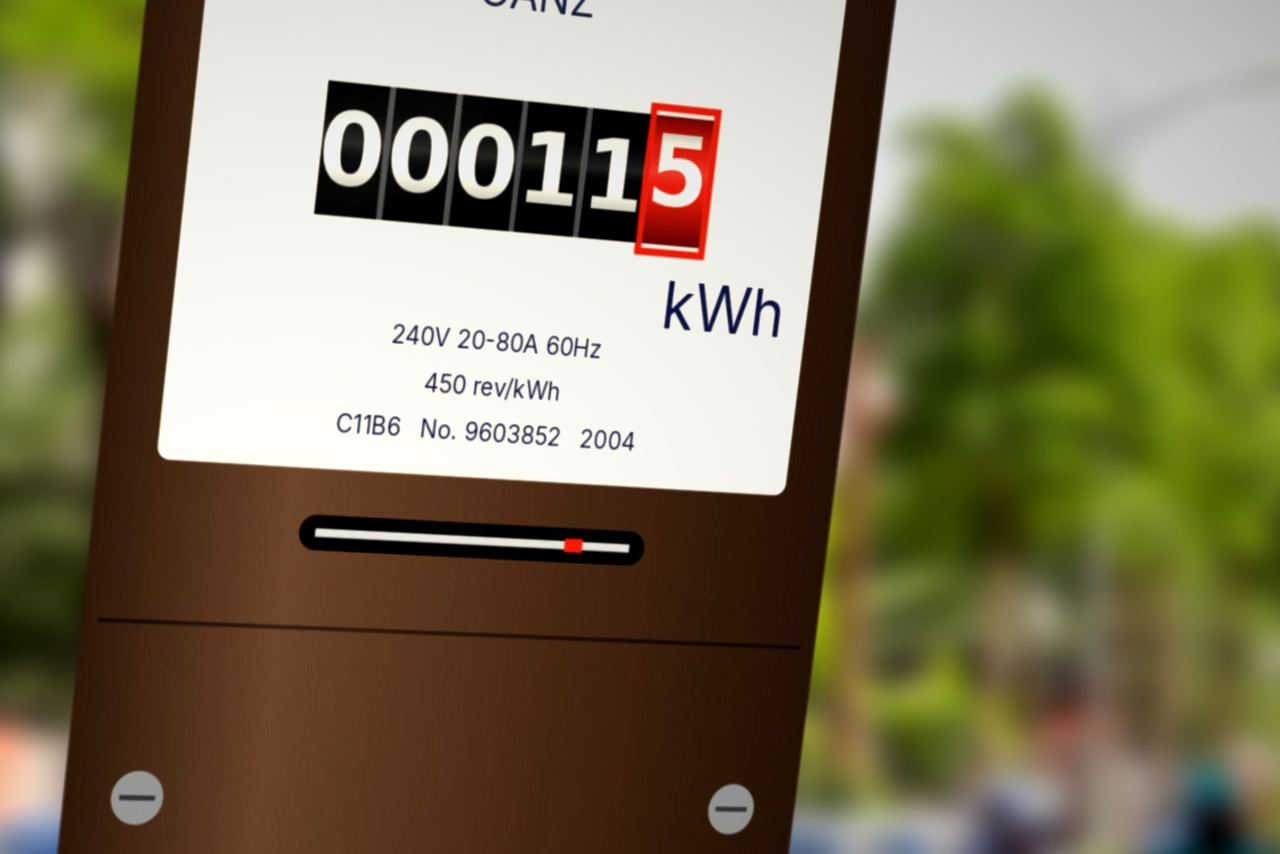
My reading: 11.5
